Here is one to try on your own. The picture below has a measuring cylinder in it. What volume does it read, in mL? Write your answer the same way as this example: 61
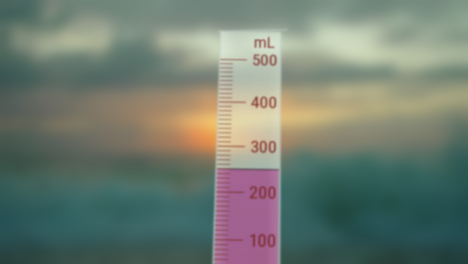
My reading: 250
